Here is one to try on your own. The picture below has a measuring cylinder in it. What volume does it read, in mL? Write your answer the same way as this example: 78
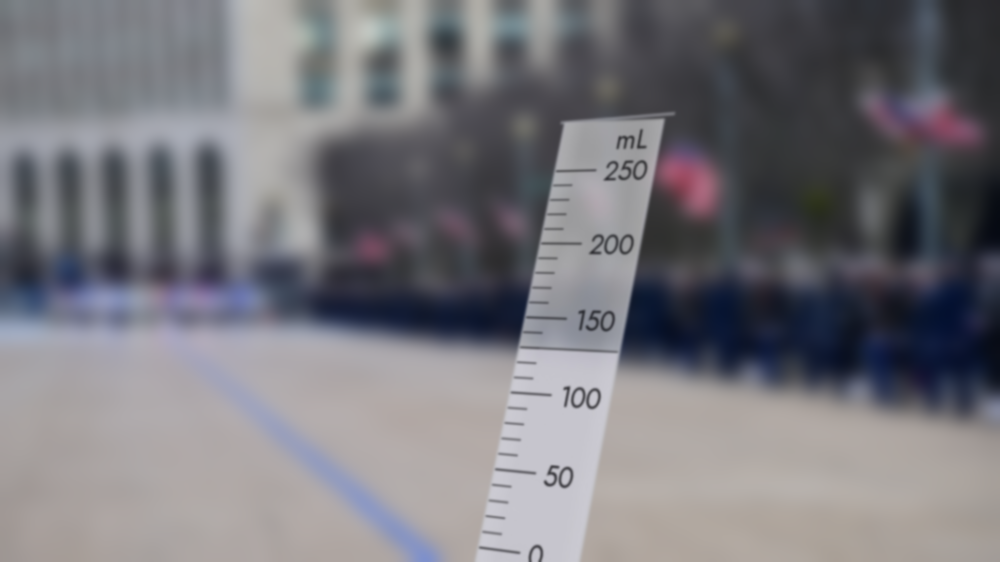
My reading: 130
